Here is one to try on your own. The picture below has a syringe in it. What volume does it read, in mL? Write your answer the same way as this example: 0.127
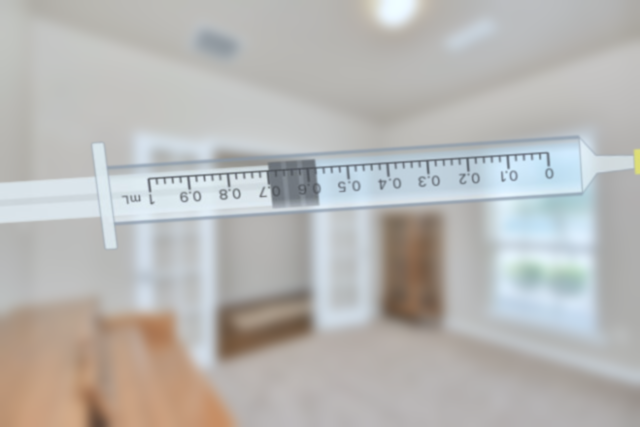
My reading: 0.58
